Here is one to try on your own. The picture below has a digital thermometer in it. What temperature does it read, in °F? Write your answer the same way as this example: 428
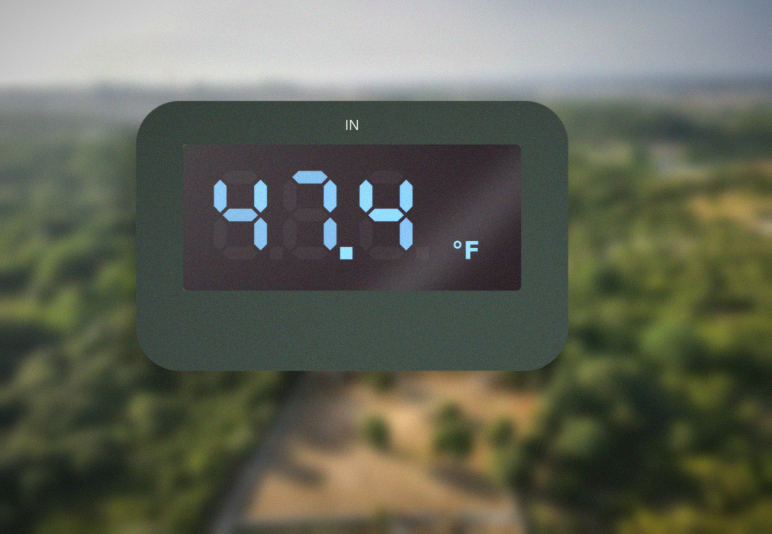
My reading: 47.4
